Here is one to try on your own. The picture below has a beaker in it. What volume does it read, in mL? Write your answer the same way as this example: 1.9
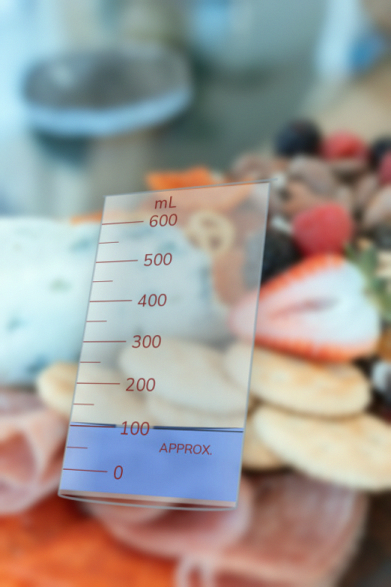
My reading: 100
